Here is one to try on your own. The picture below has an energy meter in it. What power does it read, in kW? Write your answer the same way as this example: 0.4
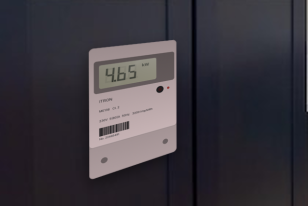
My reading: 4.65
